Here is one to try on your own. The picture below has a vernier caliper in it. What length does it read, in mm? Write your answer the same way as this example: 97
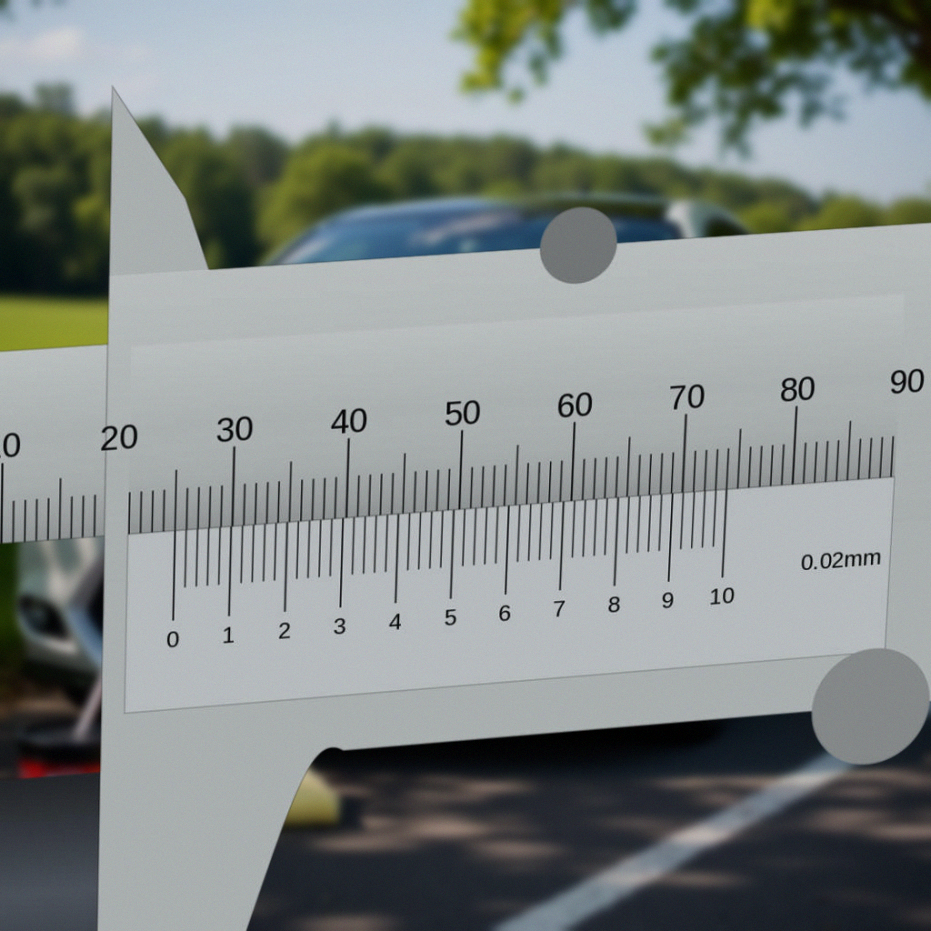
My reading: 25.0
